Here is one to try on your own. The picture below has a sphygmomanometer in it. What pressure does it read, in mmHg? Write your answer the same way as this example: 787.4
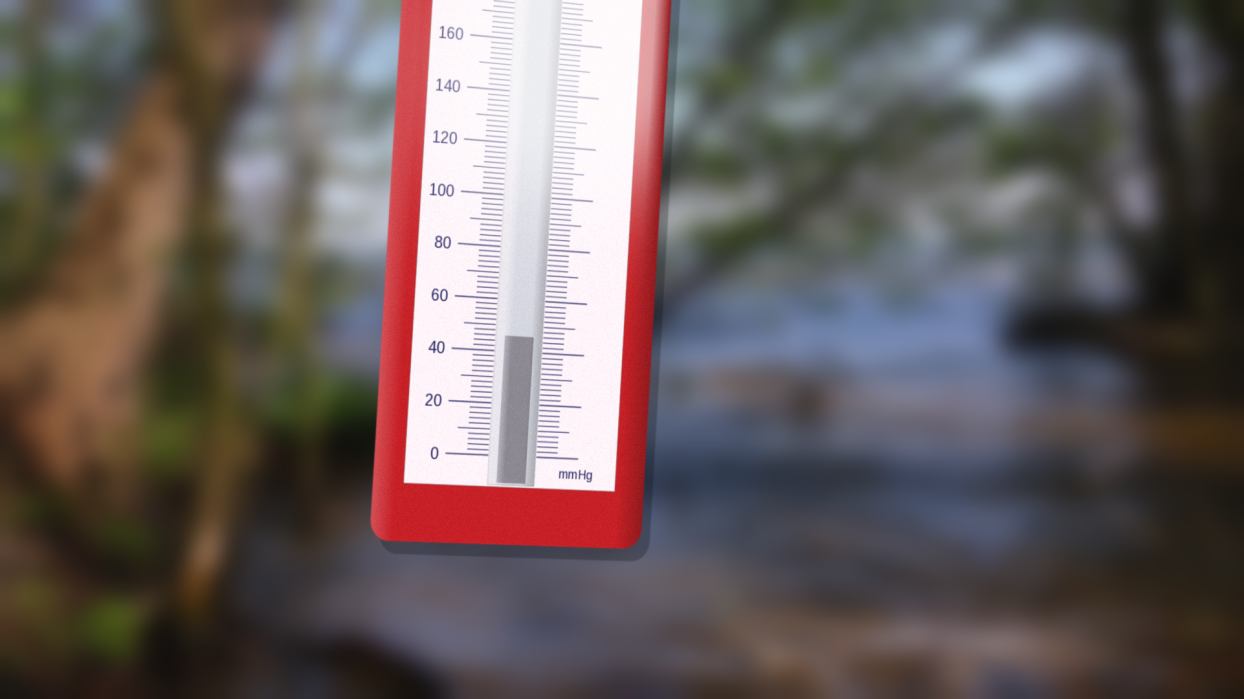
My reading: 46
